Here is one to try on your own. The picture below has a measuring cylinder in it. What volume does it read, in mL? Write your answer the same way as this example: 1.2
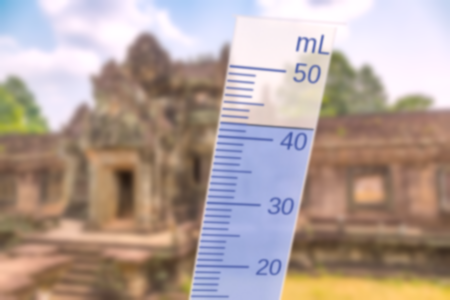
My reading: 42
